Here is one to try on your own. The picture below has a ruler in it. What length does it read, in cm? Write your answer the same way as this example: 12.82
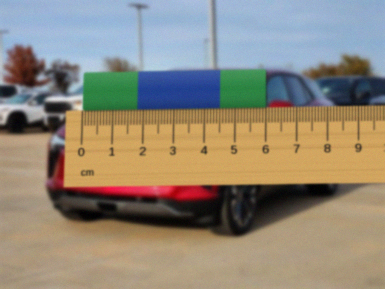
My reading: 6
